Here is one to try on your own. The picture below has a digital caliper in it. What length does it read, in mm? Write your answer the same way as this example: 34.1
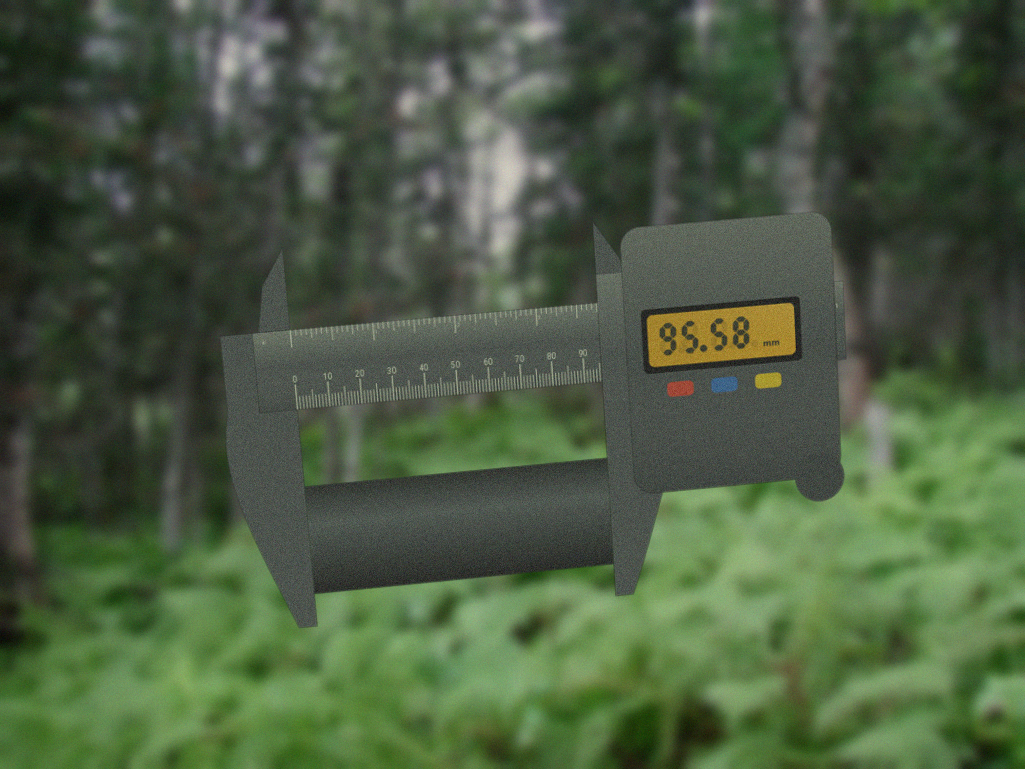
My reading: 95.58
